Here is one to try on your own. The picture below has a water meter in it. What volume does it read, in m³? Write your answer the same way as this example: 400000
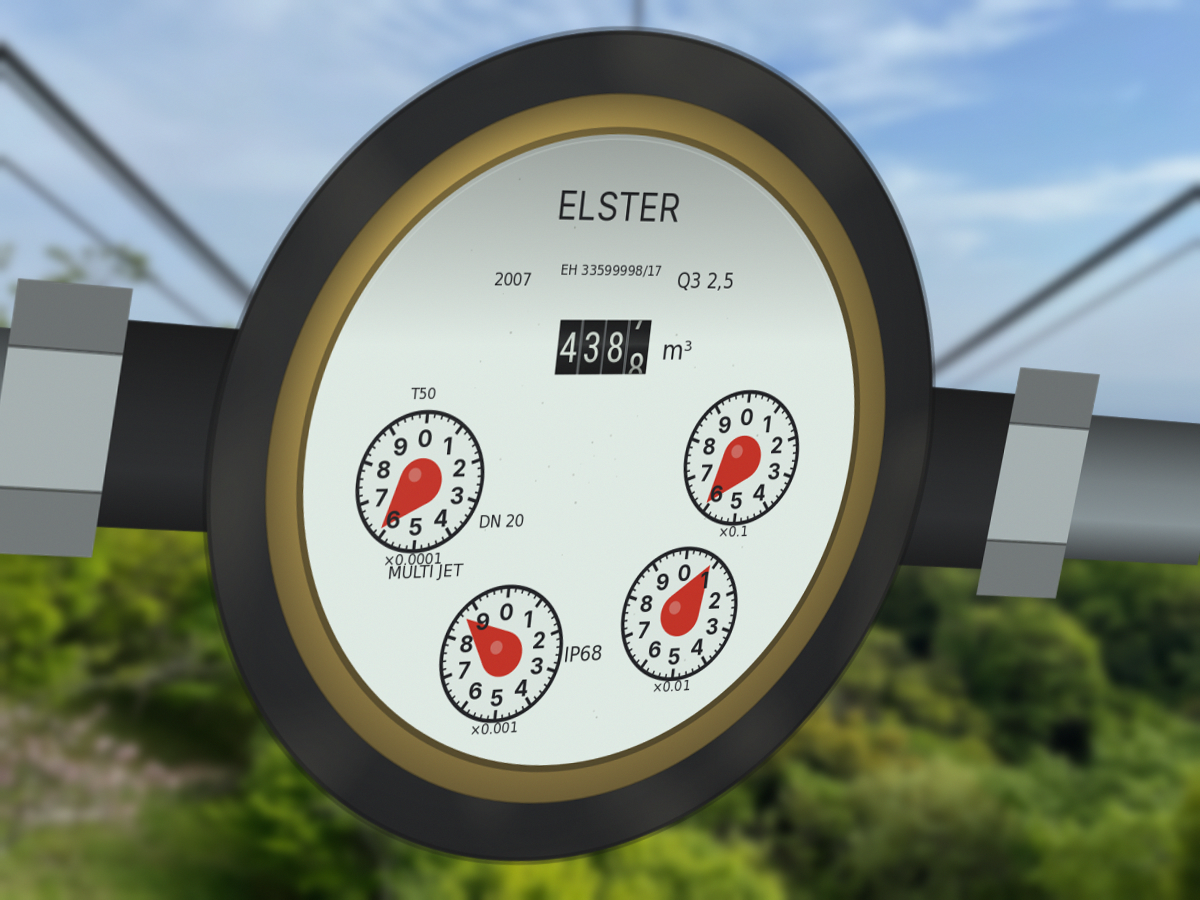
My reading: 4387.6086
